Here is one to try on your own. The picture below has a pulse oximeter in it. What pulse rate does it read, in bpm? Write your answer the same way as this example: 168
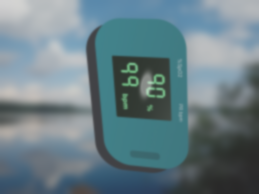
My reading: 99
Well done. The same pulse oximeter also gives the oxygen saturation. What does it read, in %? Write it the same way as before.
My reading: 90
